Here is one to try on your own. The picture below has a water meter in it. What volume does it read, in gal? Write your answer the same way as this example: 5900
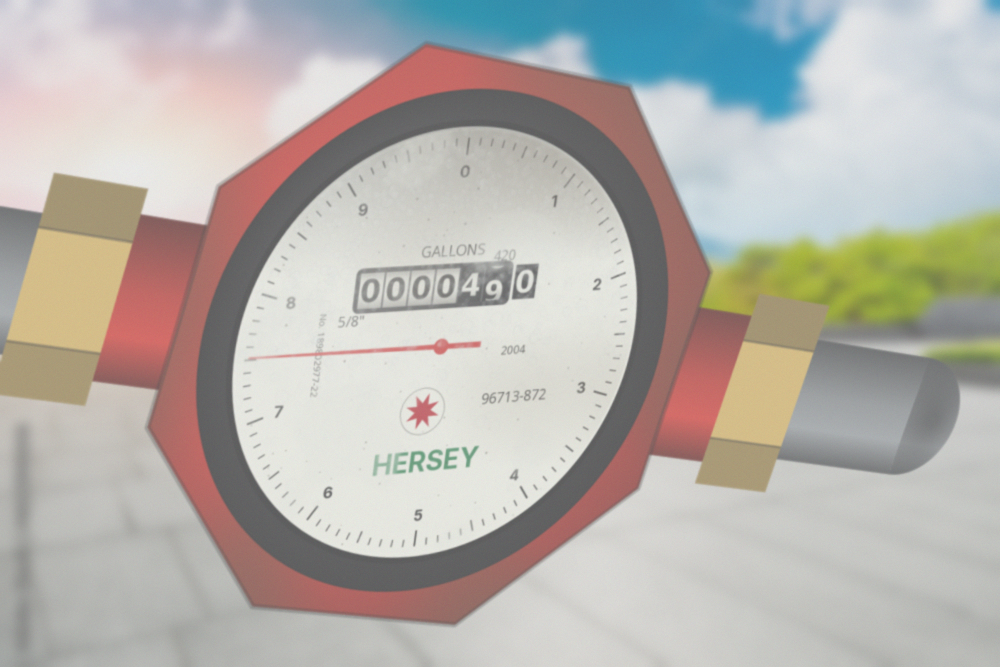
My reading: 487.5
